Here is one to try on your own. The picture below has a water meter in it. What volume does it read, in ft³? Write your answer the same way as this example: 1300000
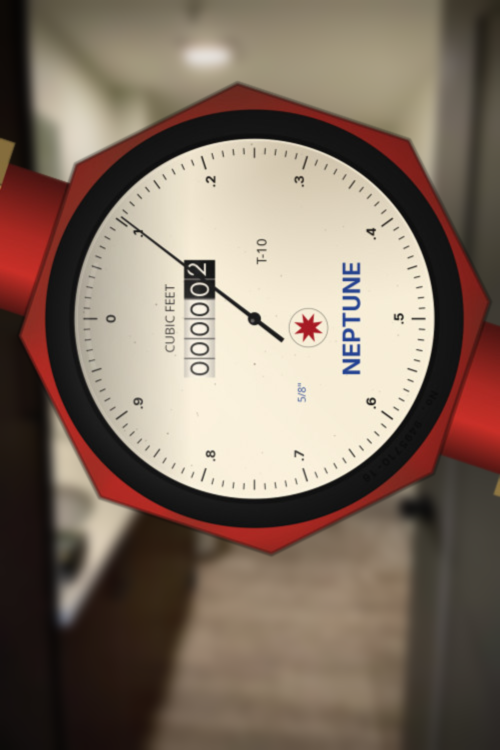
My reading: 2.10
